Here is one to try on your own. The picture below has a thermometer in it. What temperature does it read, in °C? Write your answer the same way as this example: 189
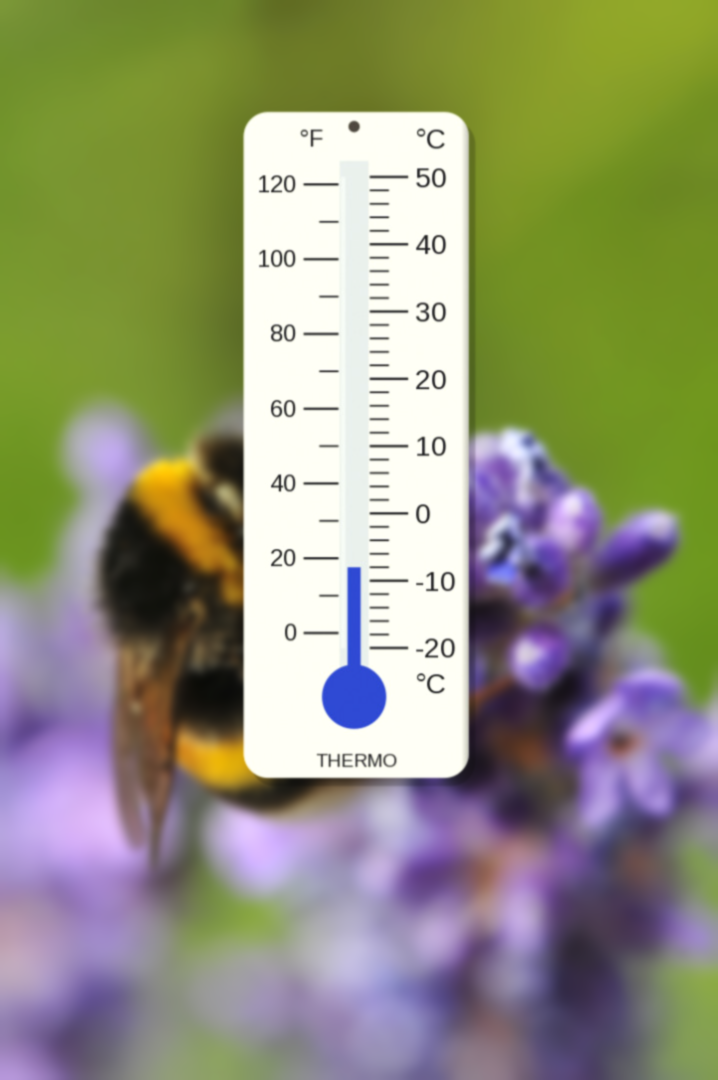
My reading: -8
